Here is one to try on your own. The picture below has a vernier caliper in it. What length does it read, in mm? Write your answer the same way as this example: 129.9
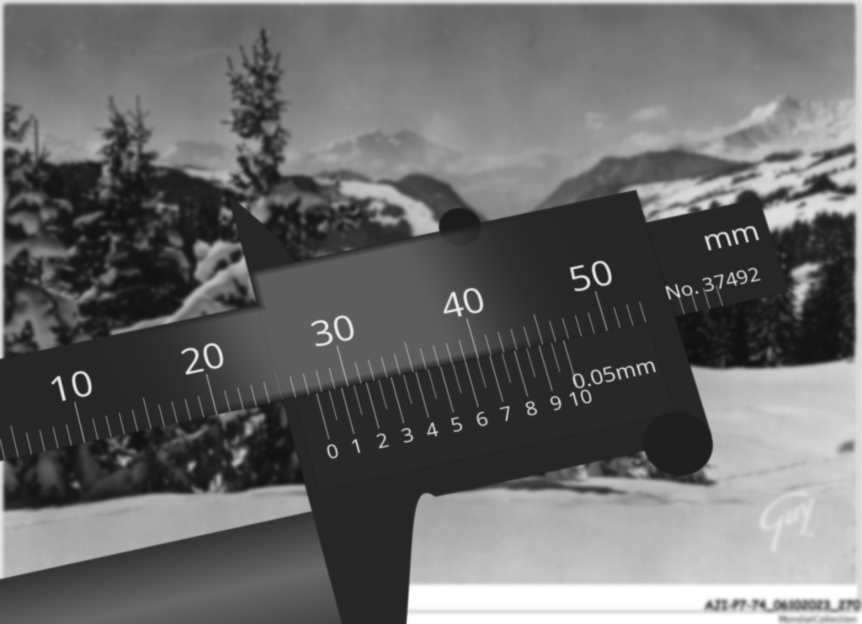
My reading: 27.6
